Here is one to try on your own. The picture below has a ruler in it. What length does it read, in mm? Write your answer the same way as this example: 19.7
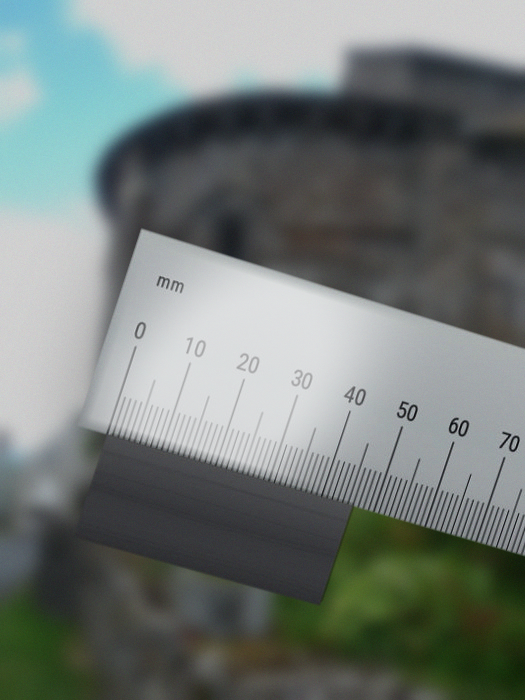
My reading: 46
